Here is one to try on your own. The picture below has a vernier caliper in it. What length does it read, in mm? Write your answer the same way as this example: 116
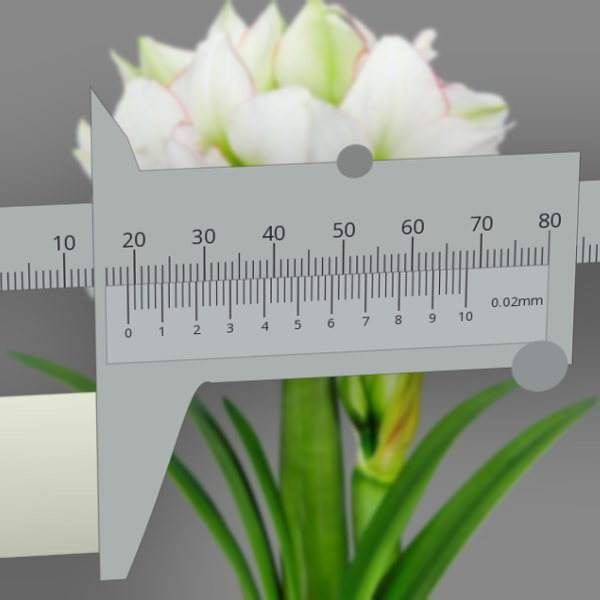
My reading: 19.0
